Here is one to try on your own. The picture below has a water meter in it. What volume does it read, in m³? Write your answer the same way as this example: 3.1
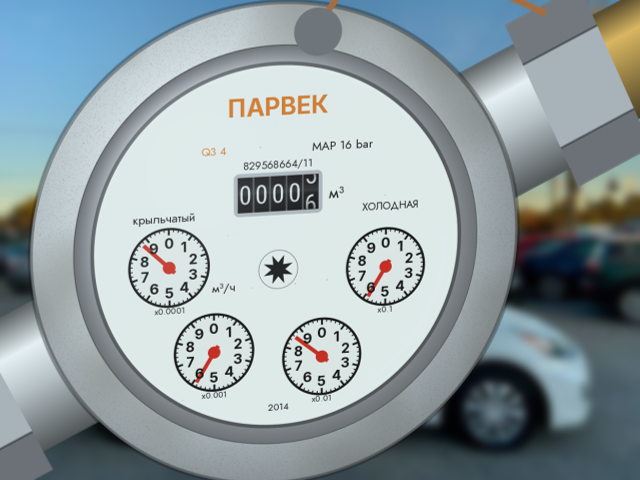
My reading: 5.5858
